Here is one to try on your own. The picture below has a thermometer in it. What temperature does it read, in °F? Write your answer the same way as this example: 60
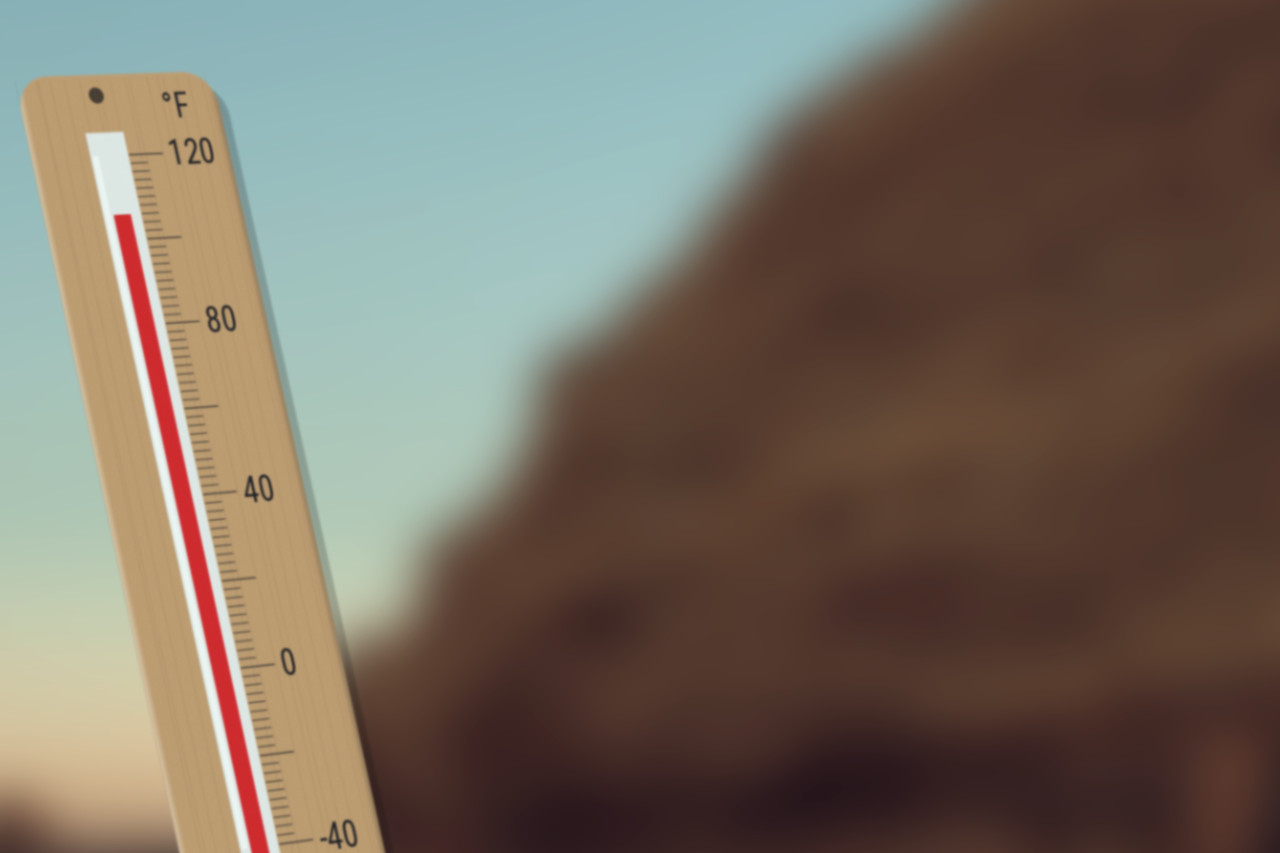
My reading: 106
